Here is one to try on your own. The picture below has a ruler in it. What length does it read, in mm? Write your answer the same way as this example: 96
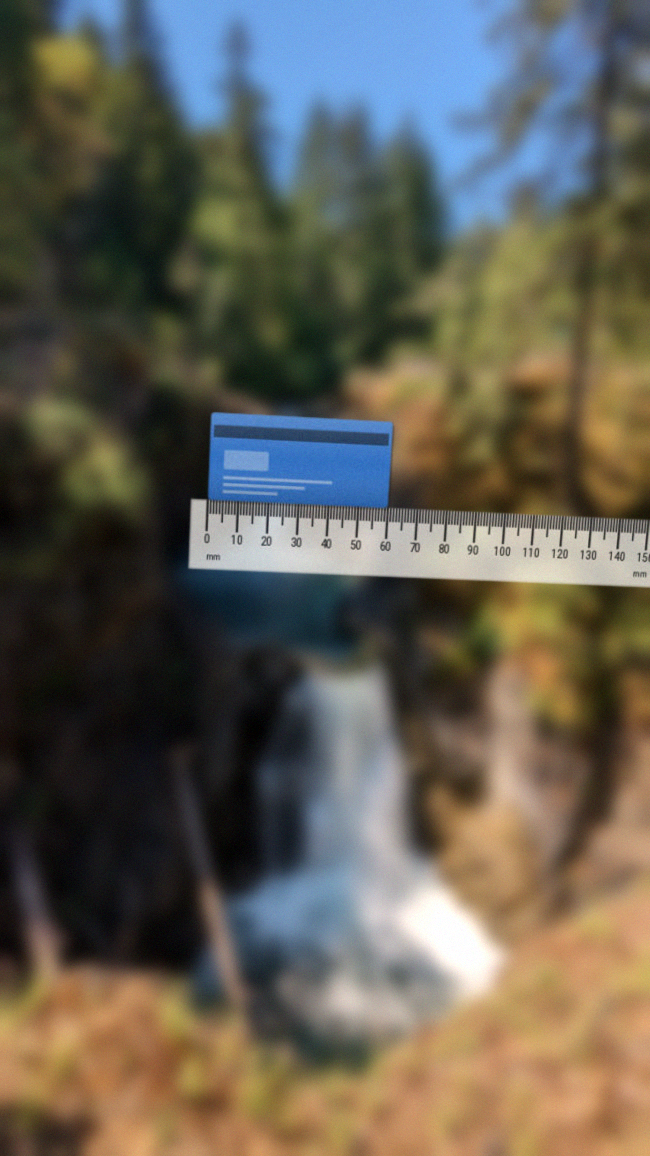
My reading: 60
